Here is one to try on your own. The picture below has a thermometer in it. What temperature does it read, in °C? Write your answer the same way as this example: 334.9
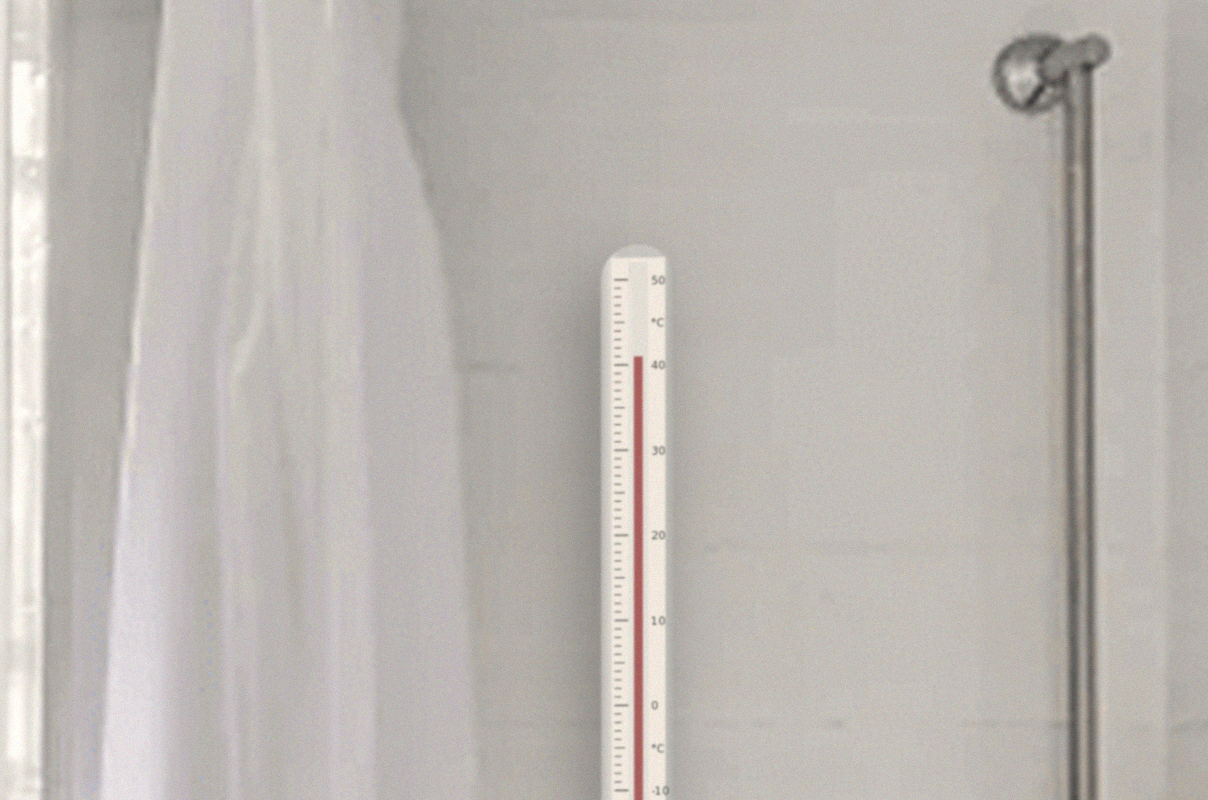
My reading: 41
